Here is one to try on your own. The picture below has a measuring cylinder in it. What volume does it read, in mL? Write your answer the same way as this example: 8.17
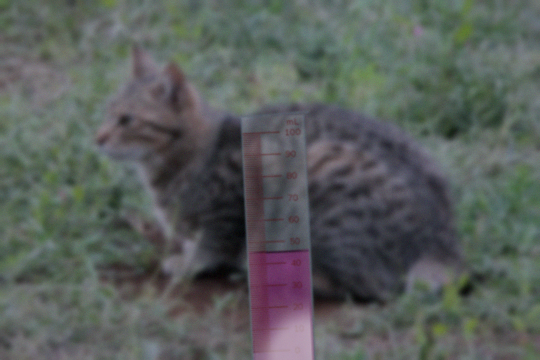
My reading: 45
